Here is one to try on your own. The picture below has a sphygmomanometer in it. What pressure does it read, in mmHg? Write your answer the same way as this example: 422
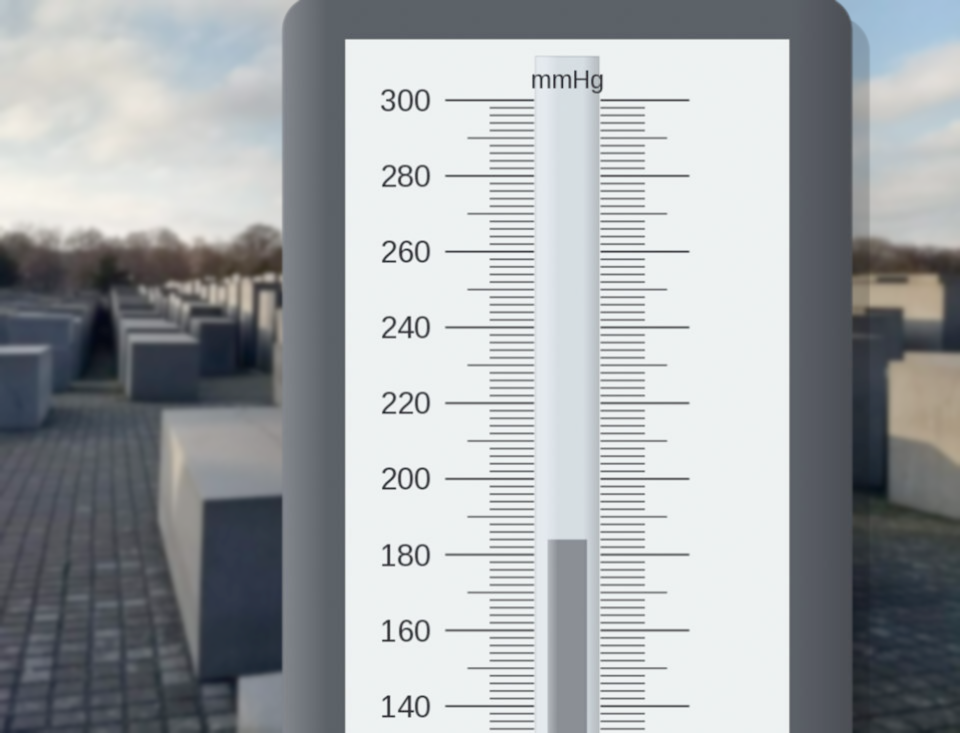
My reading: 184
